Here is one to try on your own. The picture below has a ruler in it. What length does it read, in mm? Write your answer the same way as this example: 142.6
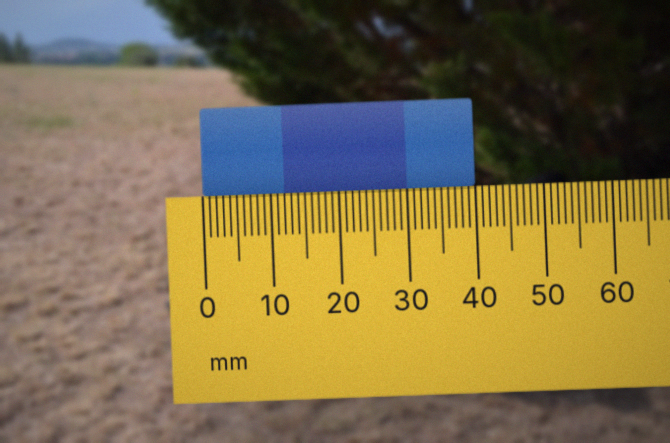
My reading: 40
